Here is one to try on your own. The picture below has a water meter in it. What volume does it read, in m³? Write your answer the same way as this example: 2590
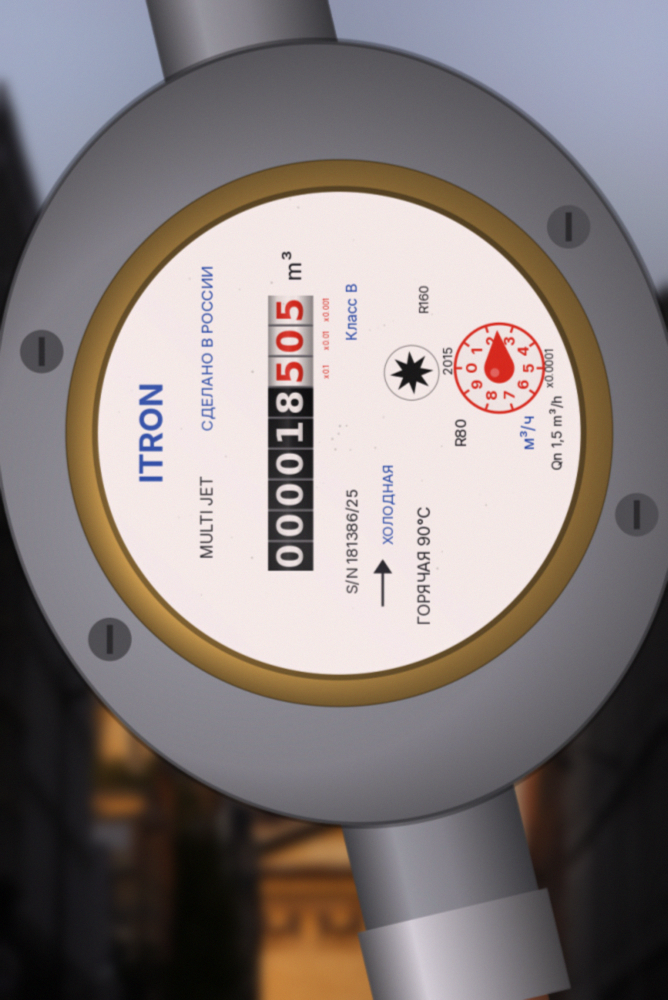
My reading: 18.5052
